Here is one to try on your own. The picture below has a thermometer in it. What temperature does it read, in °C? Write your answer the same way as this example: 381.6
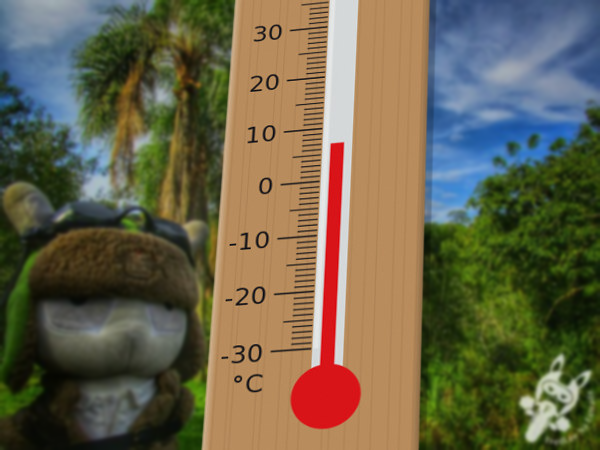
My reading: 7
